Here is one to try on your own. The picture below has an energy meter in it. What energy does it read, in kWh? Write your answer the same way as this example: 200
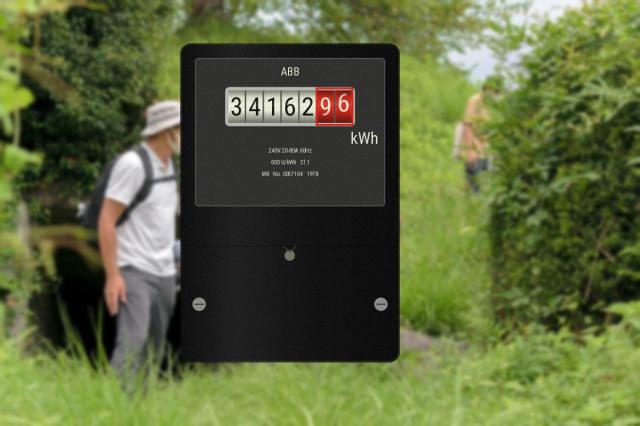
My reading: 34162.96
